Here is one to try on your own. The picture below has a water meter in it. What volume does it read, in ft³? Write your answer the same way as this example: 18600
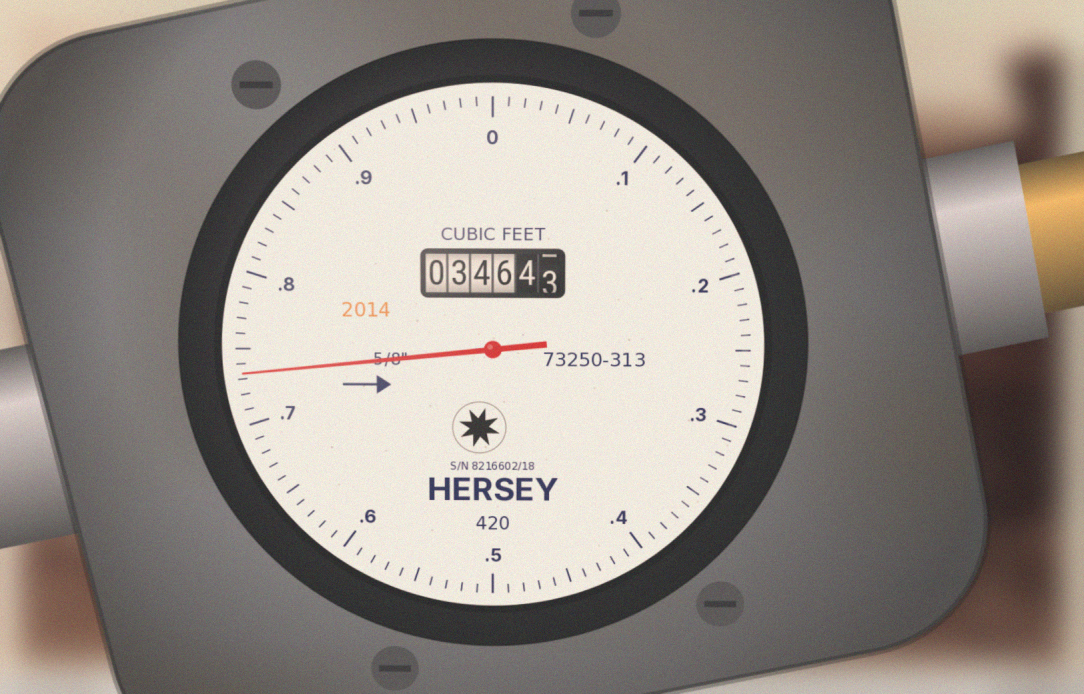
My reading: 34642.73
